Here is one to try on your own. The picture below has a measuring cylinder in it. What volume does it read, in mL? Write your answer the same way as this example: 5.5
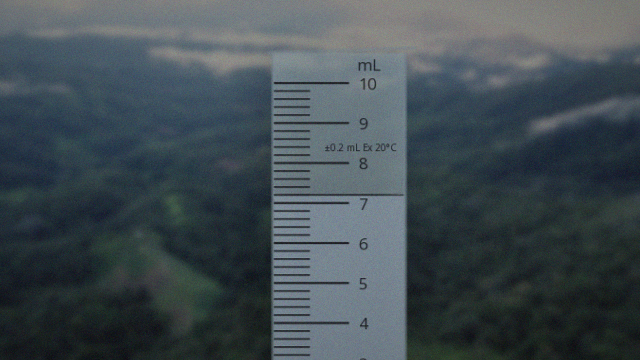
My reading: 7.2
